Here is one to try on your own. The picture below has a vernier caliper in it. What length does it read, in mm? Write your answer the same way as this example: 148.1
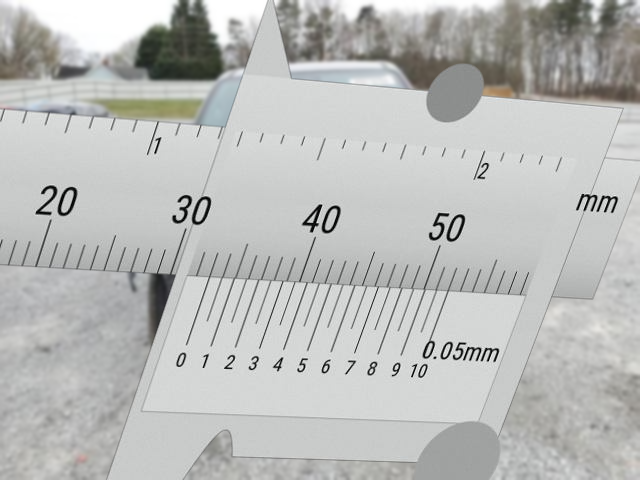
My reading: 33.0
